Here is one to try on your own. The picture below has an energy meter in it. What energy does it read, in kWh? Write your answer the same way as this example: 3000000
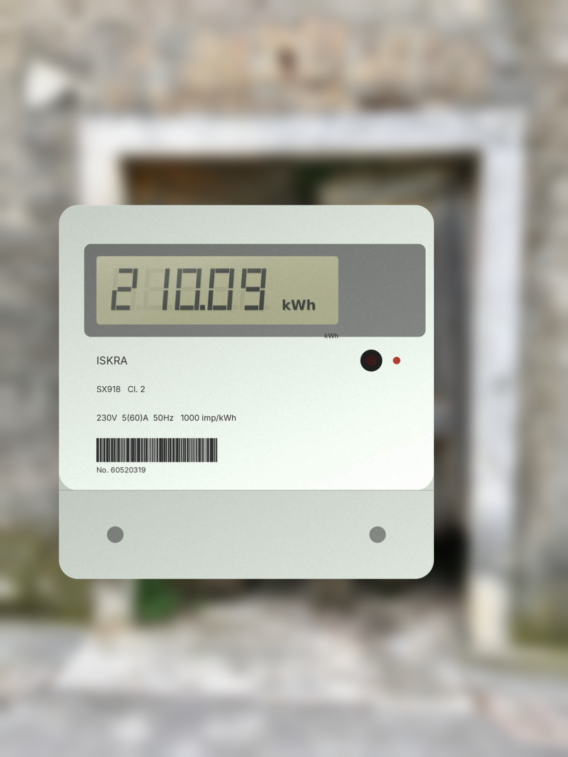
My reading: 210.09
